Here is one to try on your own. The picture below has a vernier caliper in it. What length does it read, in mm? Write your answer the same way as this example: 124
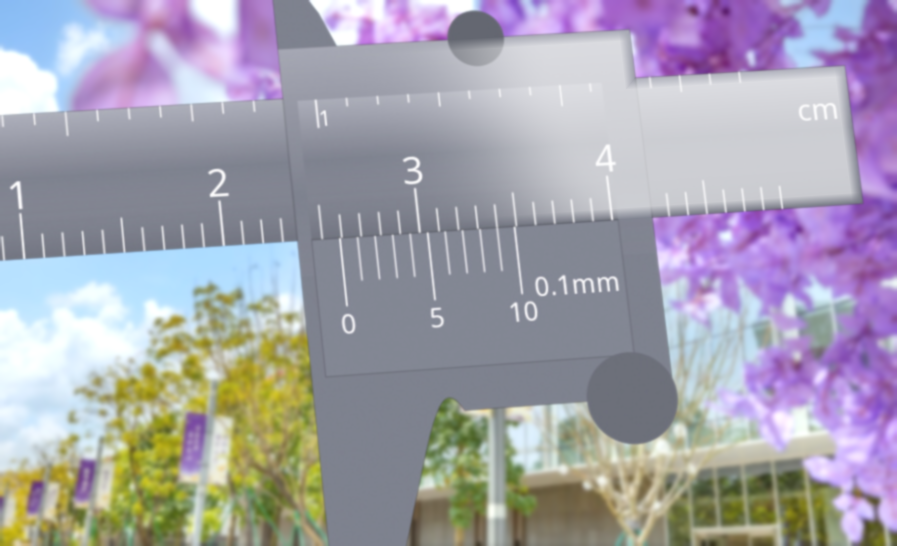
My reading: 25.9
